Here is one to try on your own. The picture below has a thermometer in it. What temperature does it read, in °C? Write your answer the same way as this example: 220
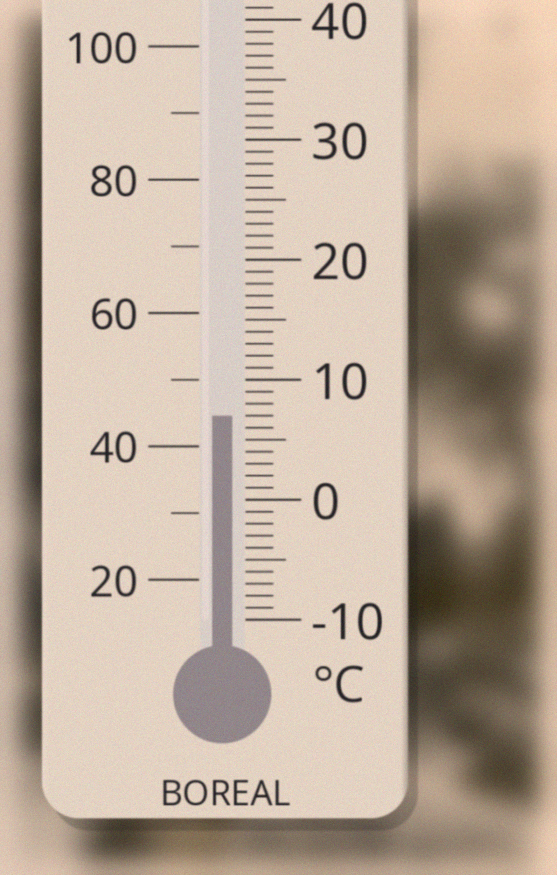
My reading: 7
